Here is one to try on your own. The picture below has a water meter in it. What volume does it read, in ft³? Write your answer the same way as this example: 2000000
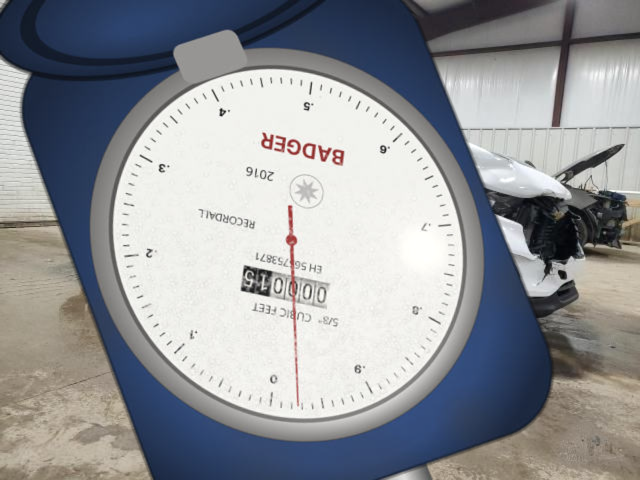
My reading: 14.97
